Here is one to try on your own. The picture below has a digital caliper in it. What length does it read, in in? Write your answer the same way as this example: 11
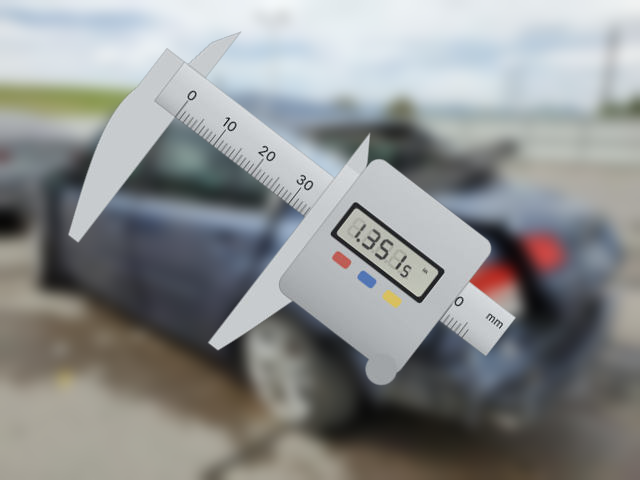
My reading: 1.3515
